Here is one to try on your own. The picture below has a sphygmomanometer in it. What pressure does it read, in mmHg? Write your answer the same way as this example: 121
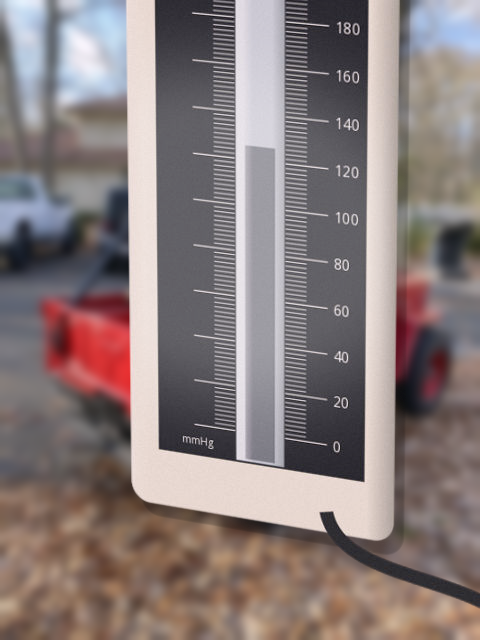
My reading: 126
